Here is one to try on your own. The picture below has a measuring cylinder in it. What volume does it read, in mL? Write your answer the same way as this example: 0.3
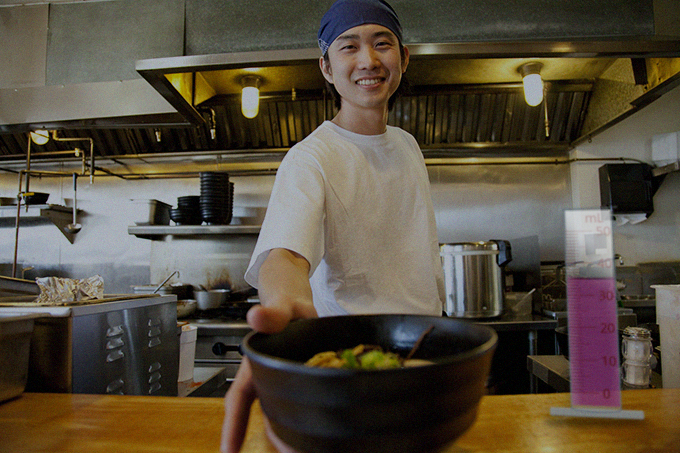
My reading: 35
